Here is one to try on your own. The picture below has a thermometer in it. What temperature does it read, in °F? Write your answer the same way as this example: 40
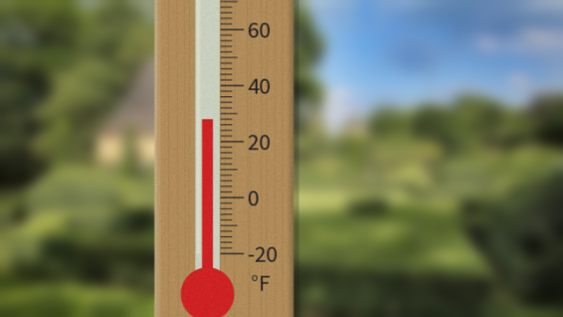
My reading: 28
